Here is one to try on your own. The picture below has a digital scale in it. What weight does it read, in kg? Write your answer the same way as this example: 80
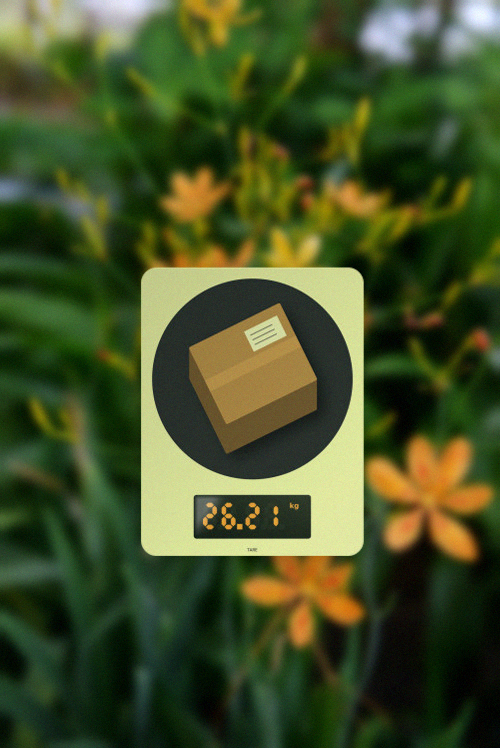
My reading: 26.21
